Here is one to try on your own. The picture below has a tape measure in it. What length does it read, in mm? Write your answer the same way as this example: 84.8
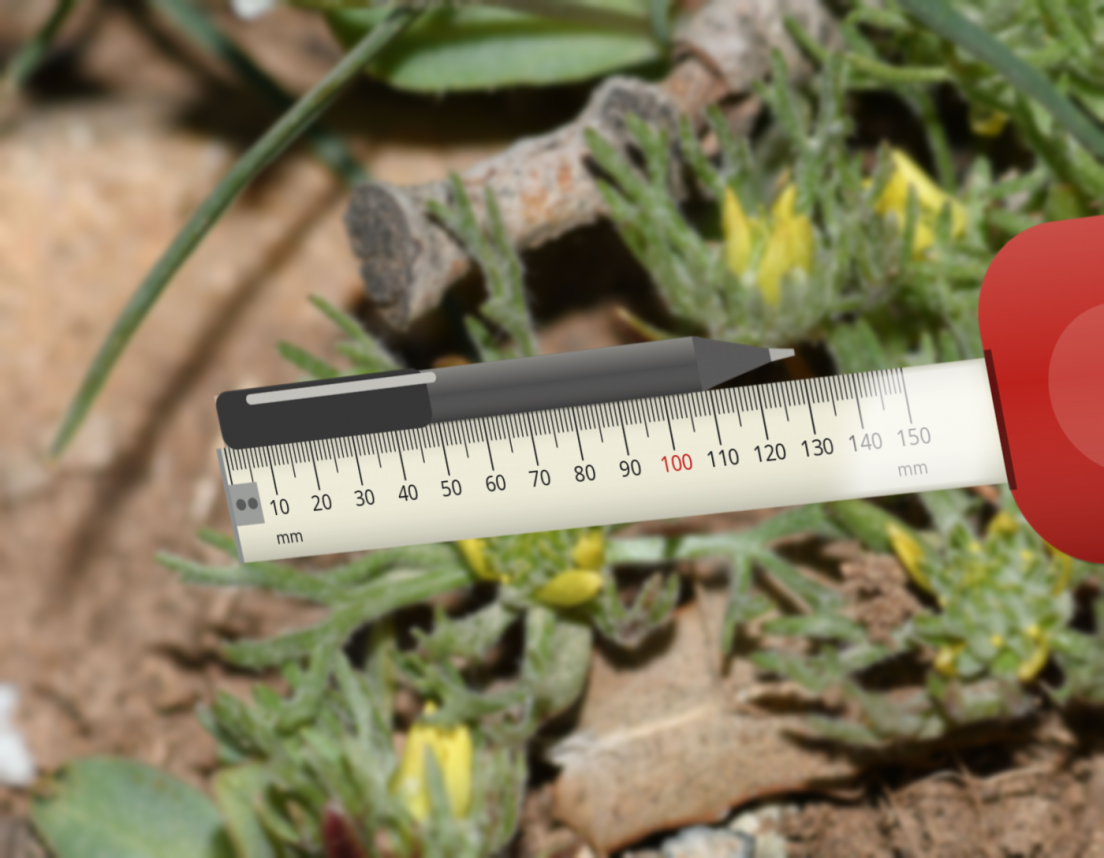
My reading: 129
